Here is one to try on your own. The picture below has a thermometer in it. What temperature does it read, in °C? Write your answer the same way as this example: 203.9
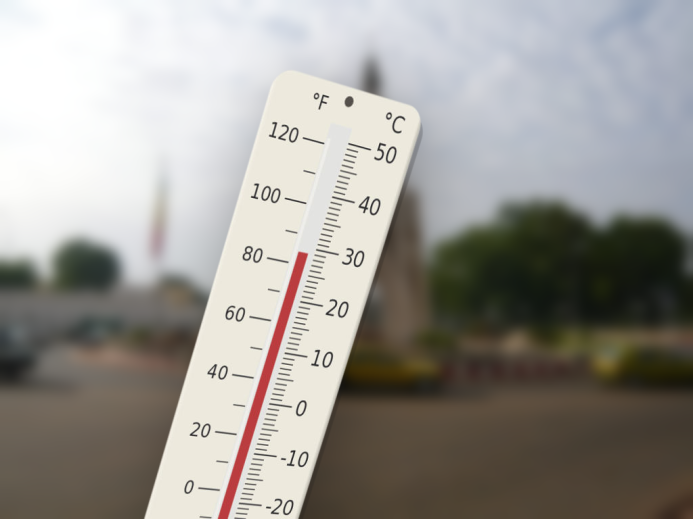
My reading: 29
